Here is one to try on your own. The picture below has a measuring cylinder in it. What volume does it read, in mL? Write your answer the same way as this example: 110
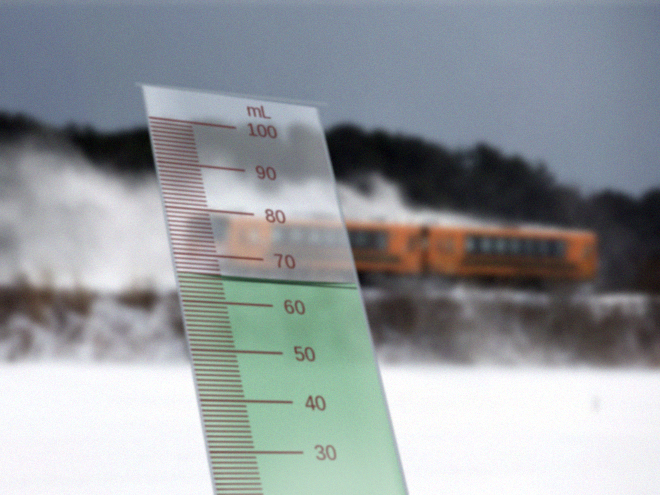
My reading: 65
